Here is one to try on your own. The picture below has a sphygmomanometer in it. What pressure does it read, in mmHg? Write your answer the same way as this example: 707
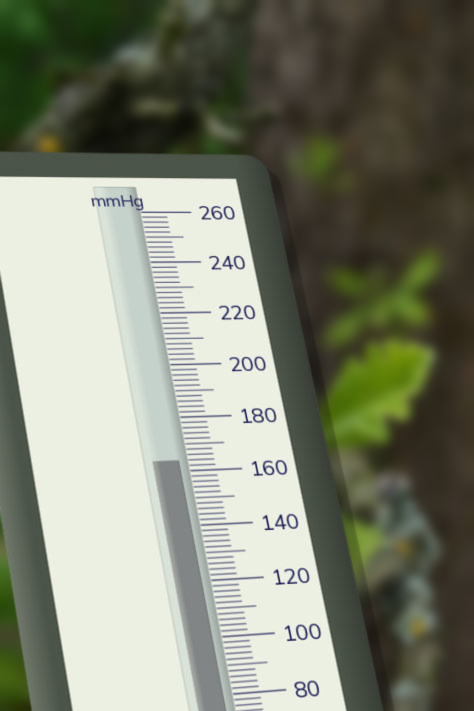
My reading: 164
